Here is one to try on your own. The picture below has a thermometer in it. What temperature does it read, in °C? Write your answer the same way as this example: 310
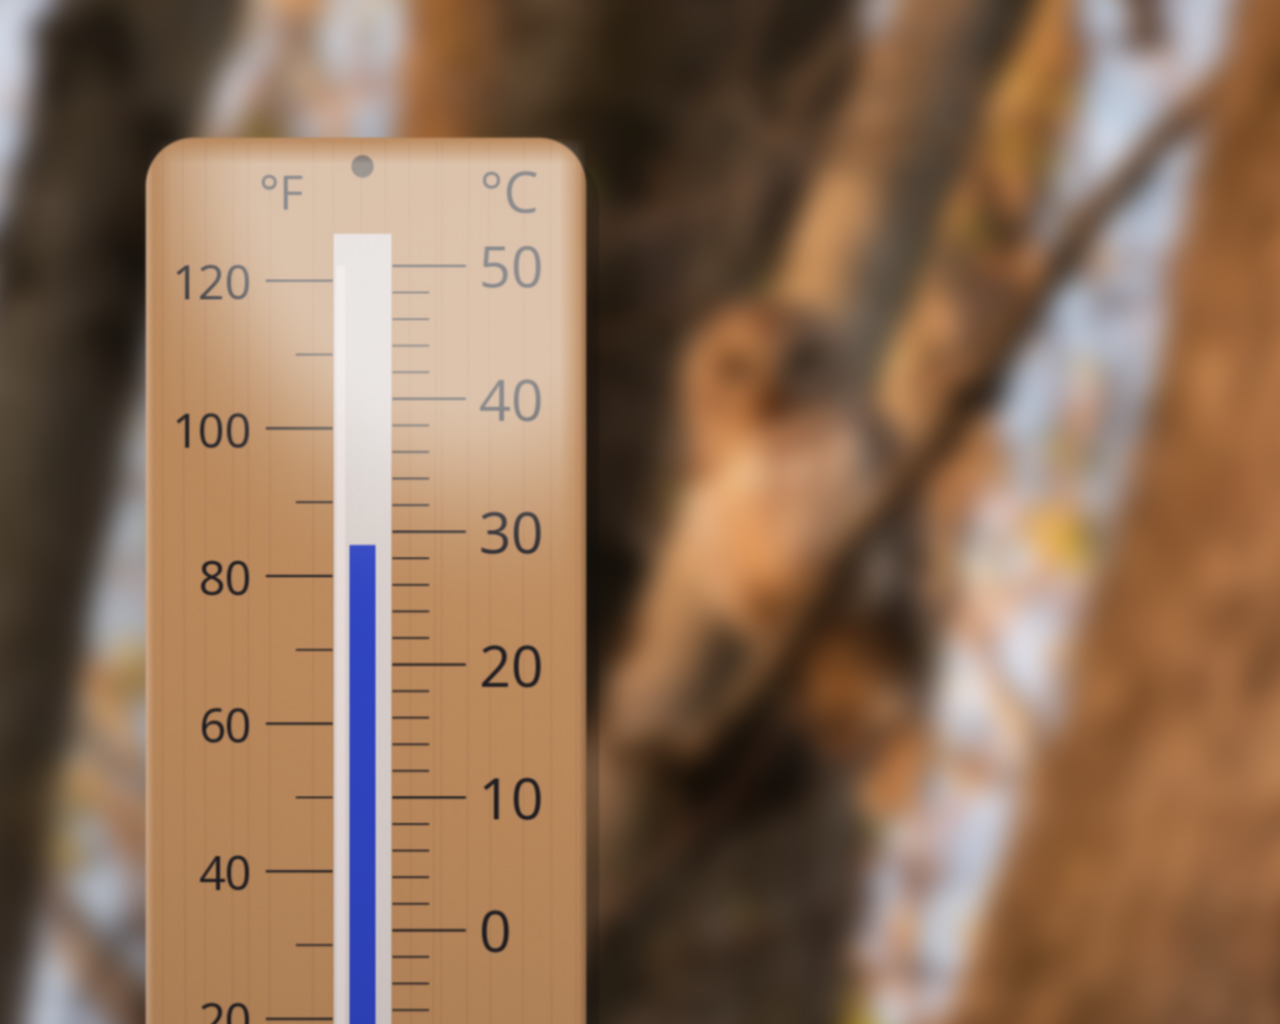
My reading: 29
